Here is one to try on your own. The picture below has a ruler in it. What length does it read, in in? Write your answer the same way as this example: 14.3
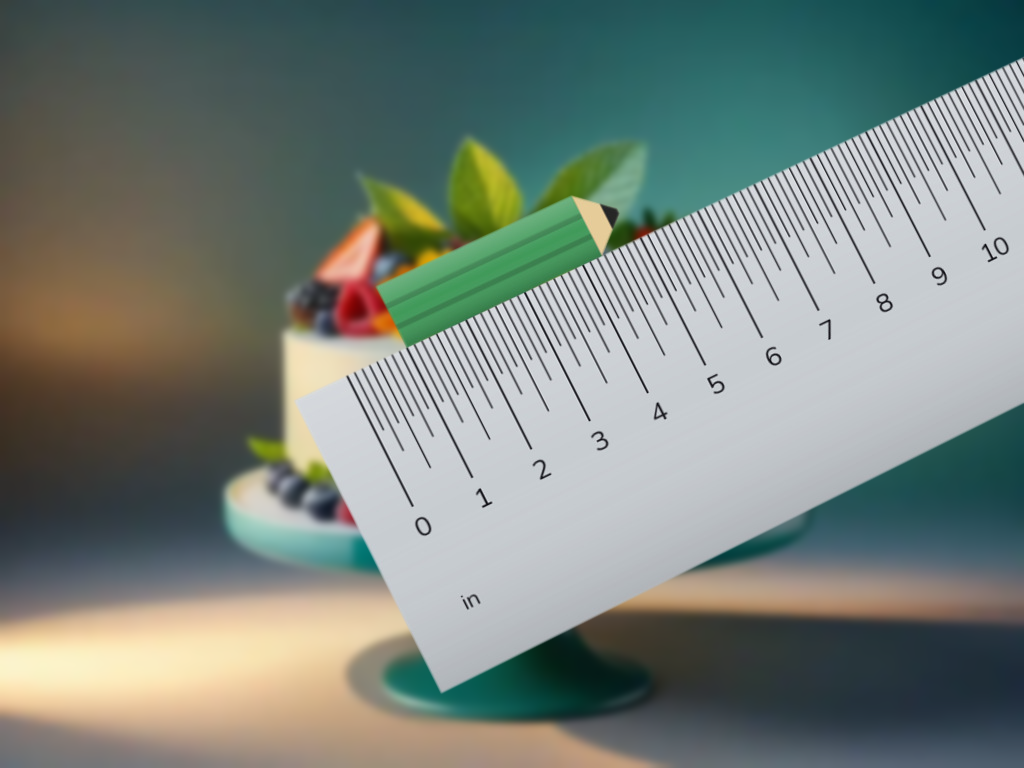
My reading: 3.875
